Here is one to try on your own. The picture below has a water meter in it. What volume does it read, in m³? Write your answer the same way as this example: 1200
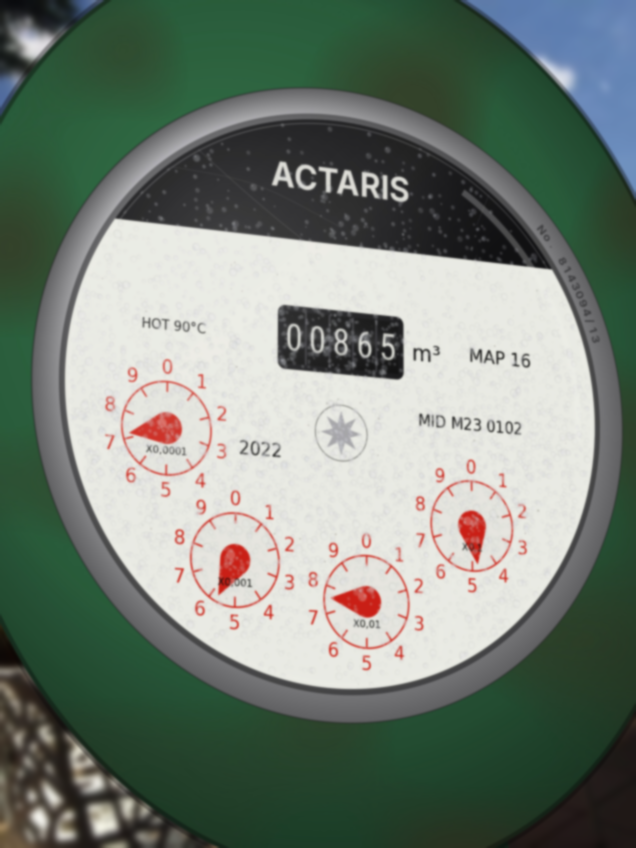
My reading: 865.4757
